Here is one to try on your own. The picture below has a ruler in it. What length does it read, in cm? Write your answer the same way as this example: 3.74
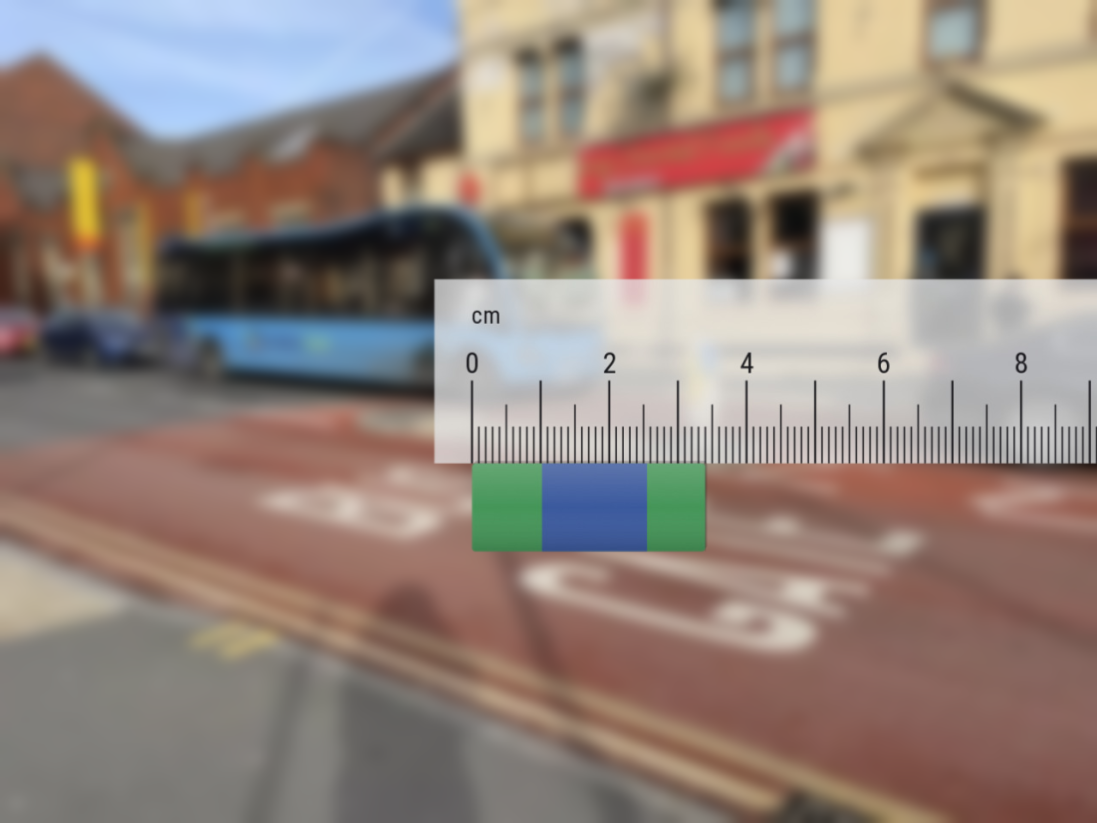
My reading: 3.4
